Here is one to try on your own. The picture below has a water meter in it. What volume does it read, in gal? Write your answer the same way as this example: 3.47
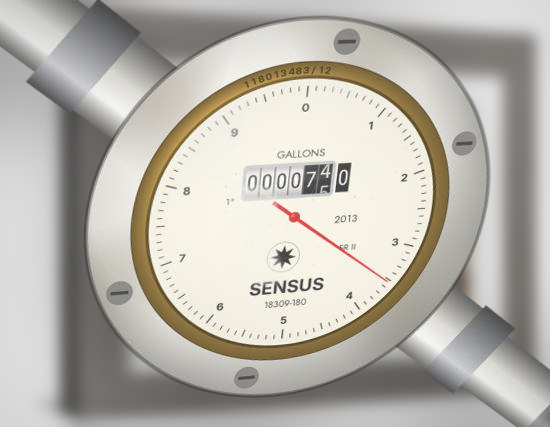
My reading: 743.5
